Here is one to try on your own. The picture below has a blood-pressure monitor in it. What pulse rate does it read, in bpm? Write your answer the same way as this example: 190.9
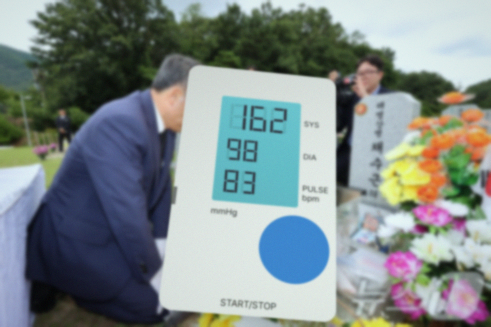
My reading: 83
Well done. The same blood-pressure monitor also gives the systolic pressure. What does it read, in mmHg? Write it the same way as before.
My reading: 162
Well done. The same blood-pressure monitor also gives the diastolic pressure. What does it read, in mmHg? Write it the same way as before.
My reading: 98
